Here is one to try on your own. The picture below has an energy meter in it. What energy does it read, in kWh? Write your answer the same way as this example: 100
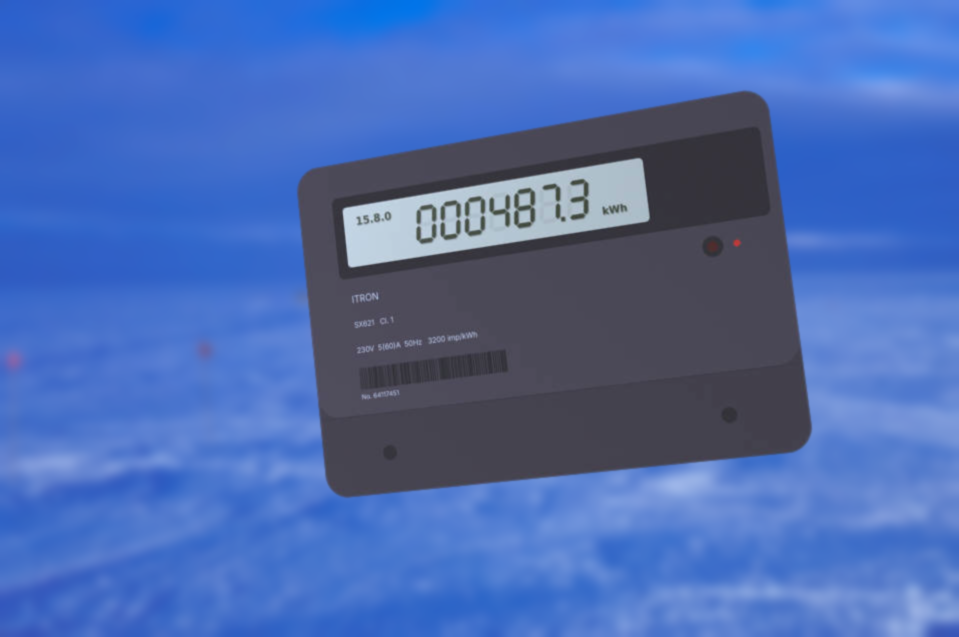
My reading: 487.3
